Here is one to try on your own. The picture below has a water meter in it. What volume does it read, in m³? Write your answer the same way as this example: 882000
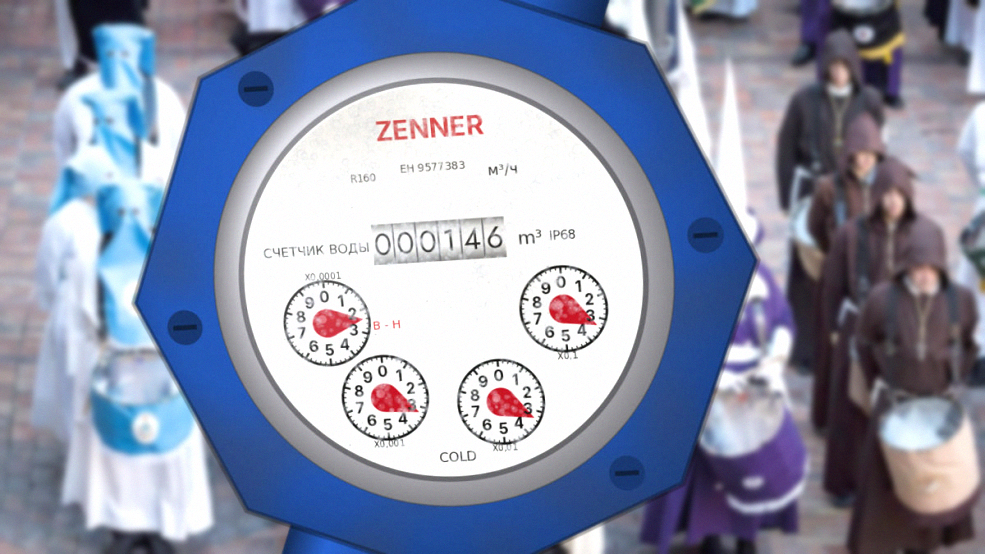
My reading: 146.3332
